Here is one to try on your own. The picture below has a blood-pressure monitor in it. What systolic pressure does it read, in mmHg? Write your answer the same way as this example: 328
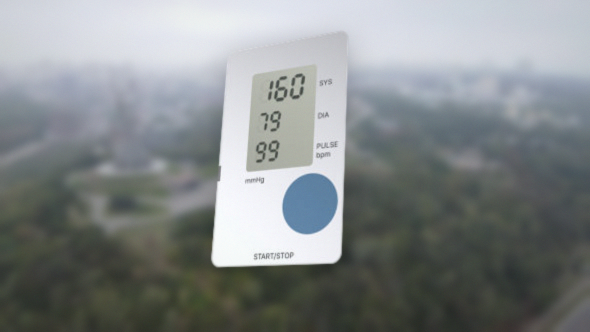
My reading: 160
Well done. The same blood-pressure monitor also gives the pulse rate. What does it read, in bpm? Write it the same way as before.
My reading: 99
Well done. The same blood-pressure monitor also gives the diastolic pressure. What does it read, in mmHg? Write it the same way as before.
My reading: 79
